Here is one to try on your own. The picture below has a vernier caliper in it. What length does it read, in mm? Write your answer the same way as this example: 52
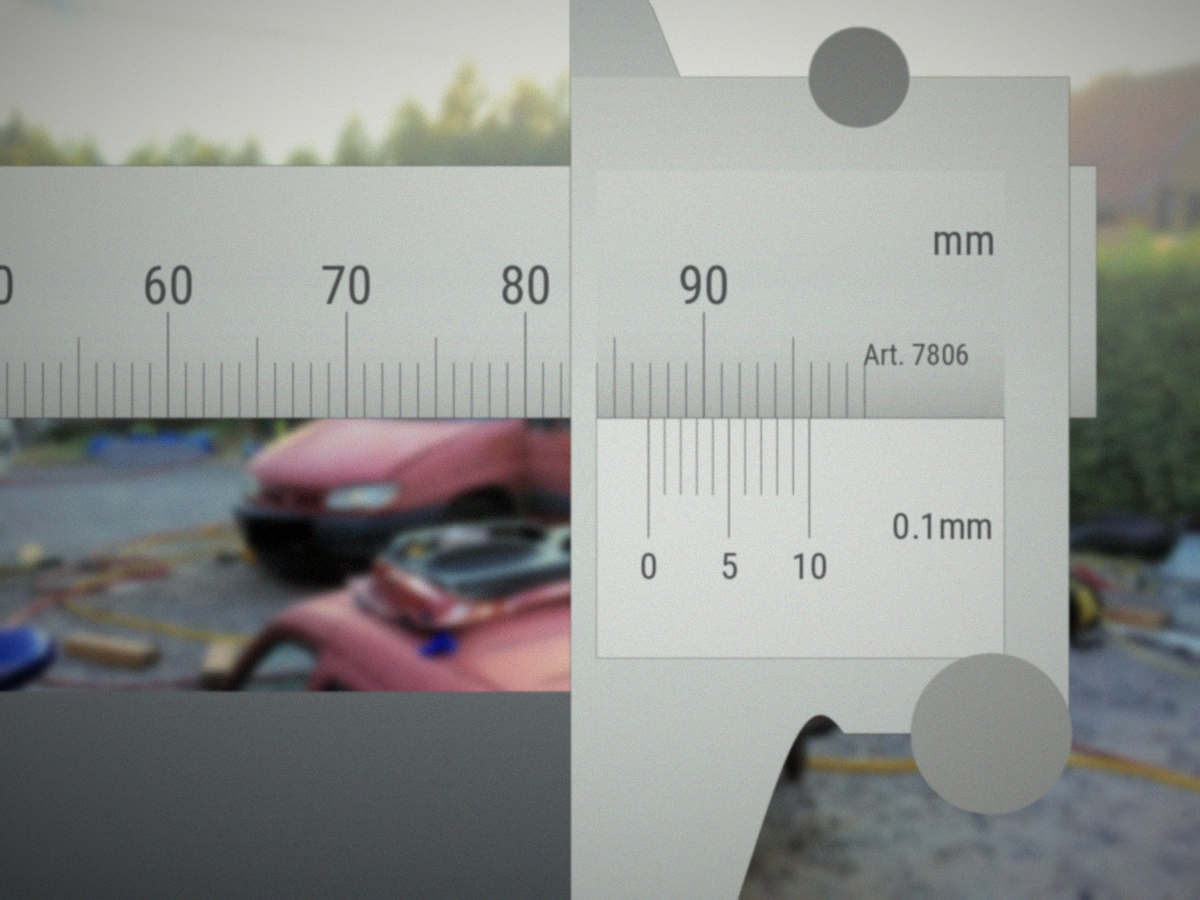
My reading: 86.9
